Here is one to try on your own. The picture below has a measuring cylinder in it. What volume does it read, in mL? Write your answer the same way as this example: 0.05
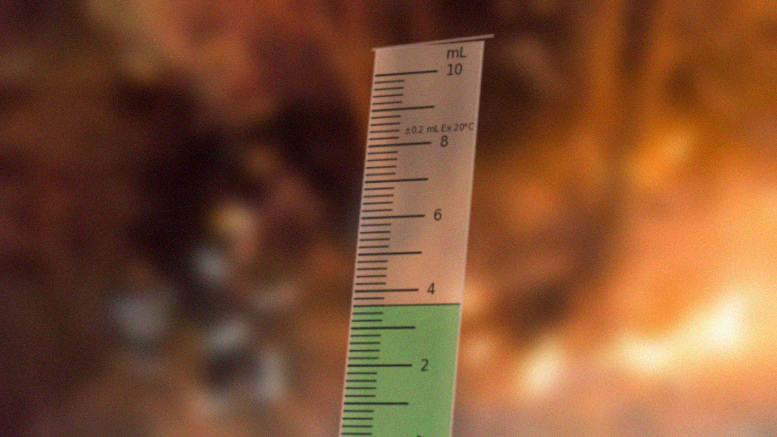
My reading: 3.6
